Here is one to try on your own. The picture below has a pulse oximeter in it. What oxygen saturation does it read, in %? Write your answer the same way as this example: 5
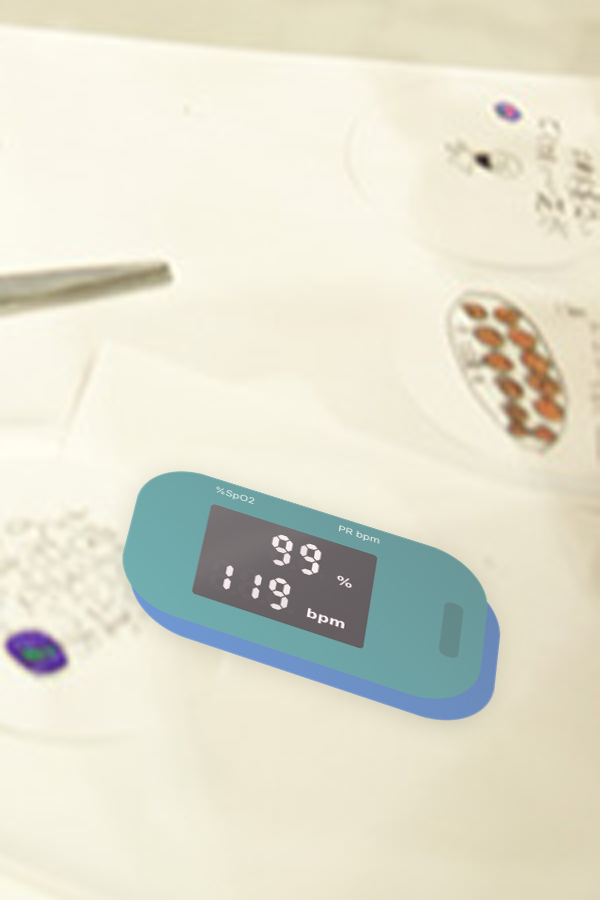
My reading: 99
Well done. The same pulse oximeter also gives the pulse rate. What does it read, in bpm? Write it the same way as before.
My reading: 119
